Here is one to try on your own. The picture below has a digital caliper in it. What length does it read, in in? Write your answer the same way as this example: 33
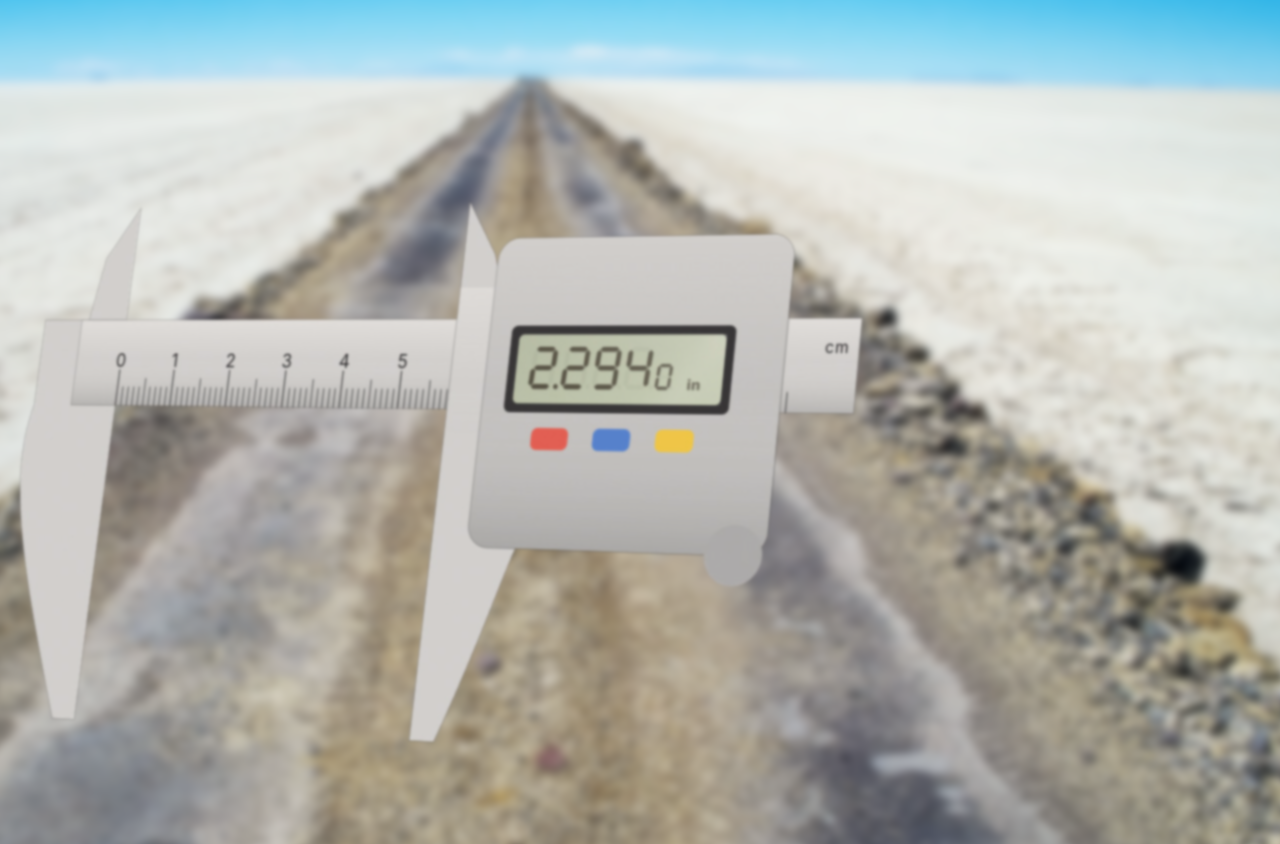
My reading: 2.2940
